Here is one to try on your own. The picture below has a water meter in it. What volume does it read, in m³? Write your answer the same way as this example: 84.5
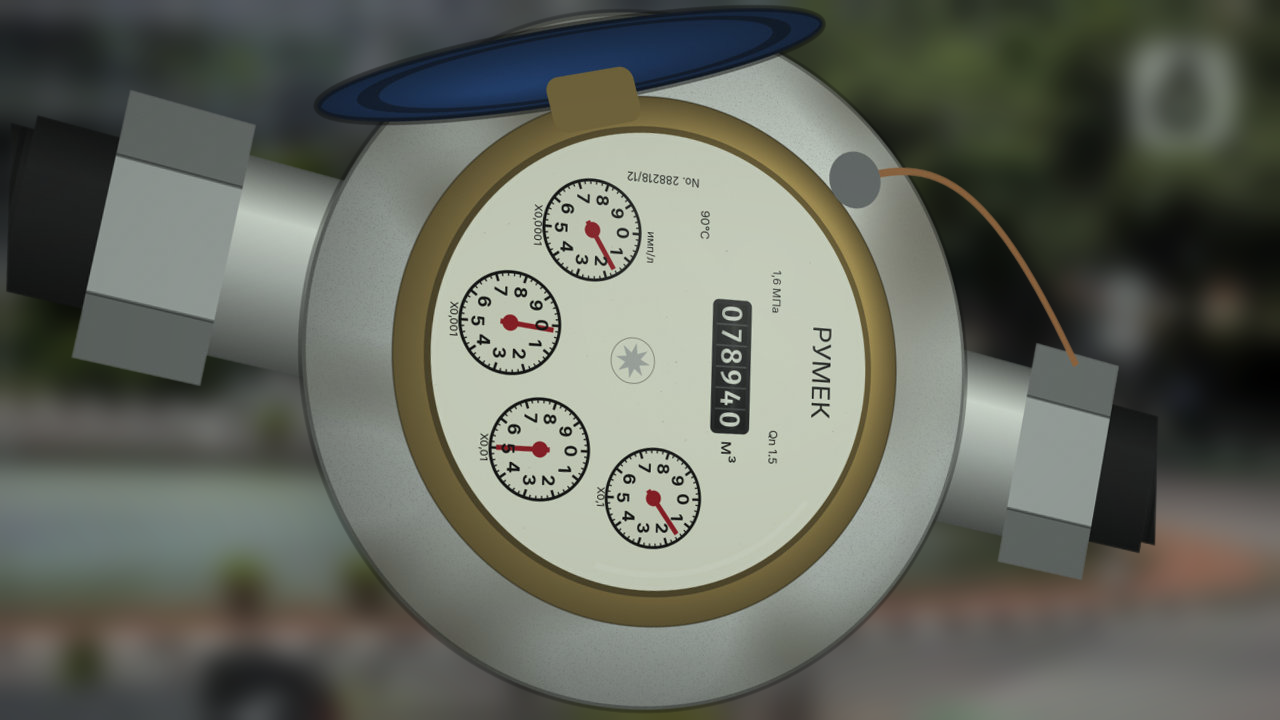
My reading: 78940.1501
